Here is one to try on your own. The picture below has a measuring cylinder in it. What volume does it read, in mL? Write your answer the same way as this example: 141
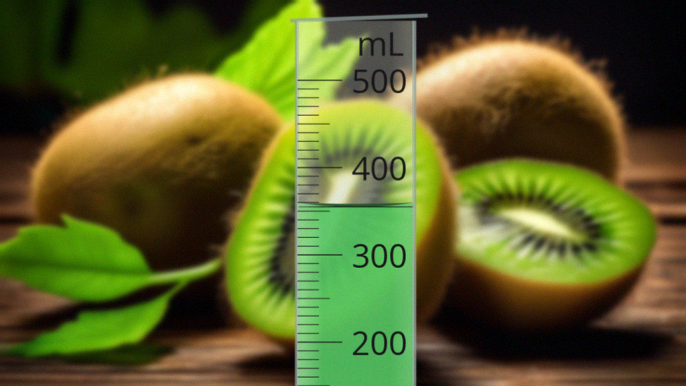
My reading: 355
